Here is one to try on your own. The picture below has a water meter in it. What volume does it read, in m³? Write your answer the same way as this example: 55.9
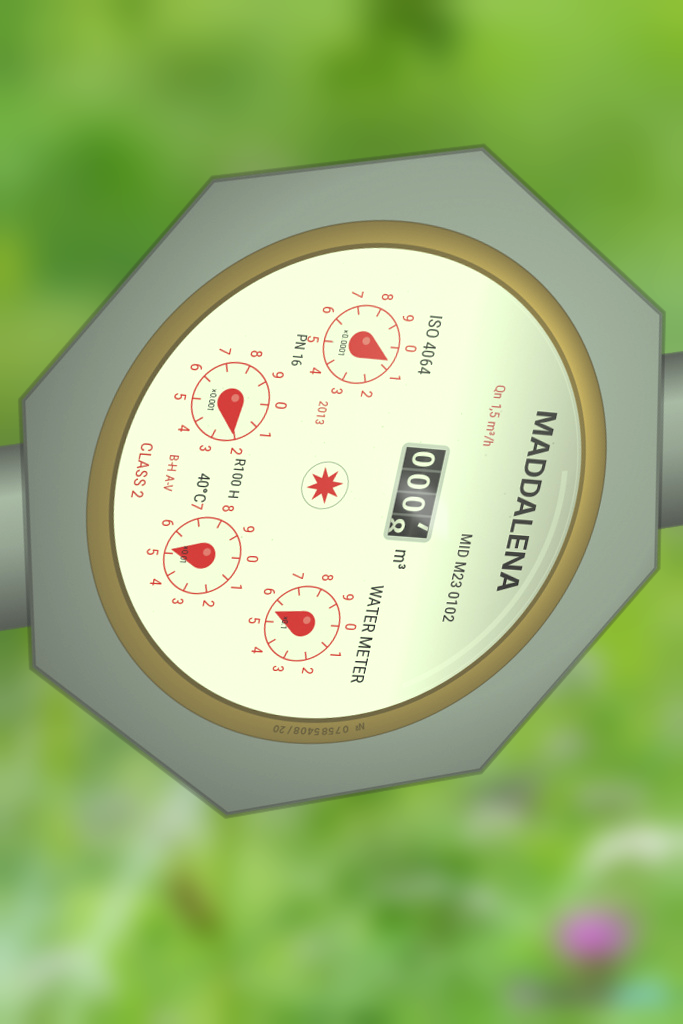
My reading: 7.5520
